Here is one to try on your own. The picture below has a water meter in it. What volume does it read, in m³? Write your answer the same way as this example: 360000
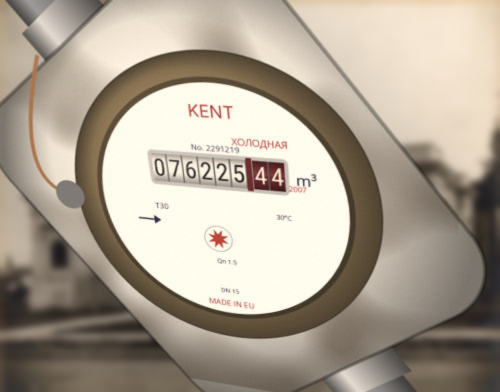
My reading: 76225.44
